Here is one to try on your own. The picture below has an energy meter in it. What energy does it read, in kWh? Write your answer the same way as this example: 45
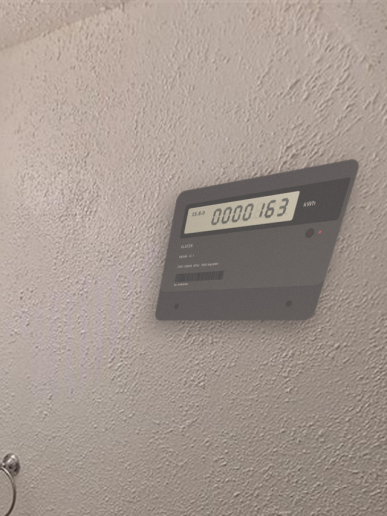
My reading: 163
